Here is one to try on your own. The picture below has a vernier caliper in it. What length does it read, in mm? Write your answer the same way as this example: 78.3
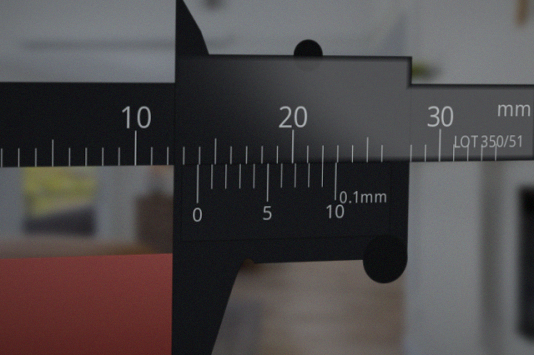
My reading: 13.9
